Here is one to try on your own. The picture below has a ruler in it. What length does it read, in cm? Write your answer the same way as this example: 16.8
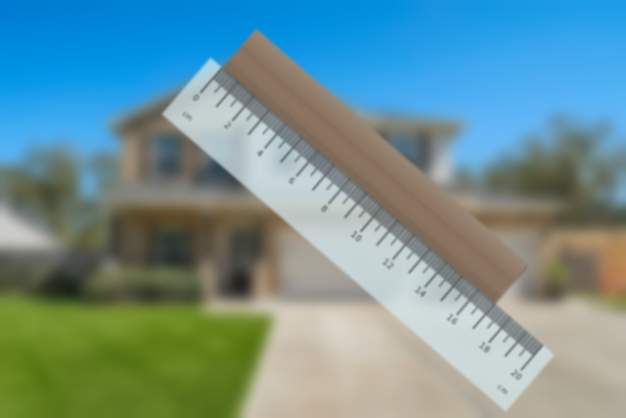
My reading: 17
